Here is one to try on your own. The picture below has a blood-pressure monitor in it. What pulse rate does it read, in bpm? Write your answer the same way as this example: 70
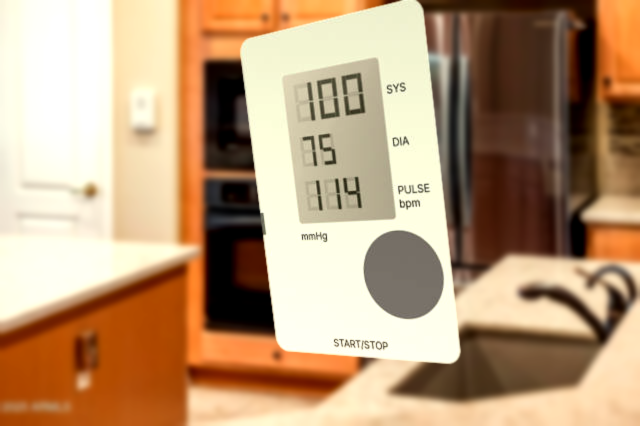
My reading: 114
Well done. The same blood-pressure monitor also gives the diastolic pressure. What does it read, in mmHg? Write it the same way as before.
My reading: 75
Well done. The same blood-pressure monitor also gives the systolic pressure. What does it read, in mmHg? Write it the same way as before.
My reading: 100
